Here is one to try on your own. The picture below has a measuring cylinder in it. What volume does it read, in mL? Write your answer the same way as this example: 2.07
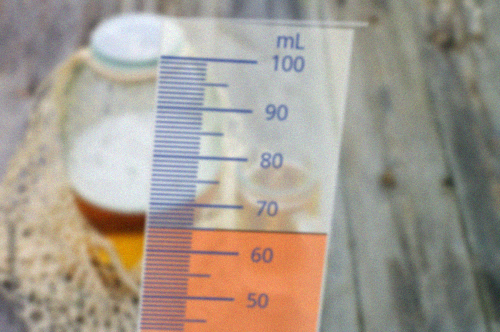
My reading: 65
